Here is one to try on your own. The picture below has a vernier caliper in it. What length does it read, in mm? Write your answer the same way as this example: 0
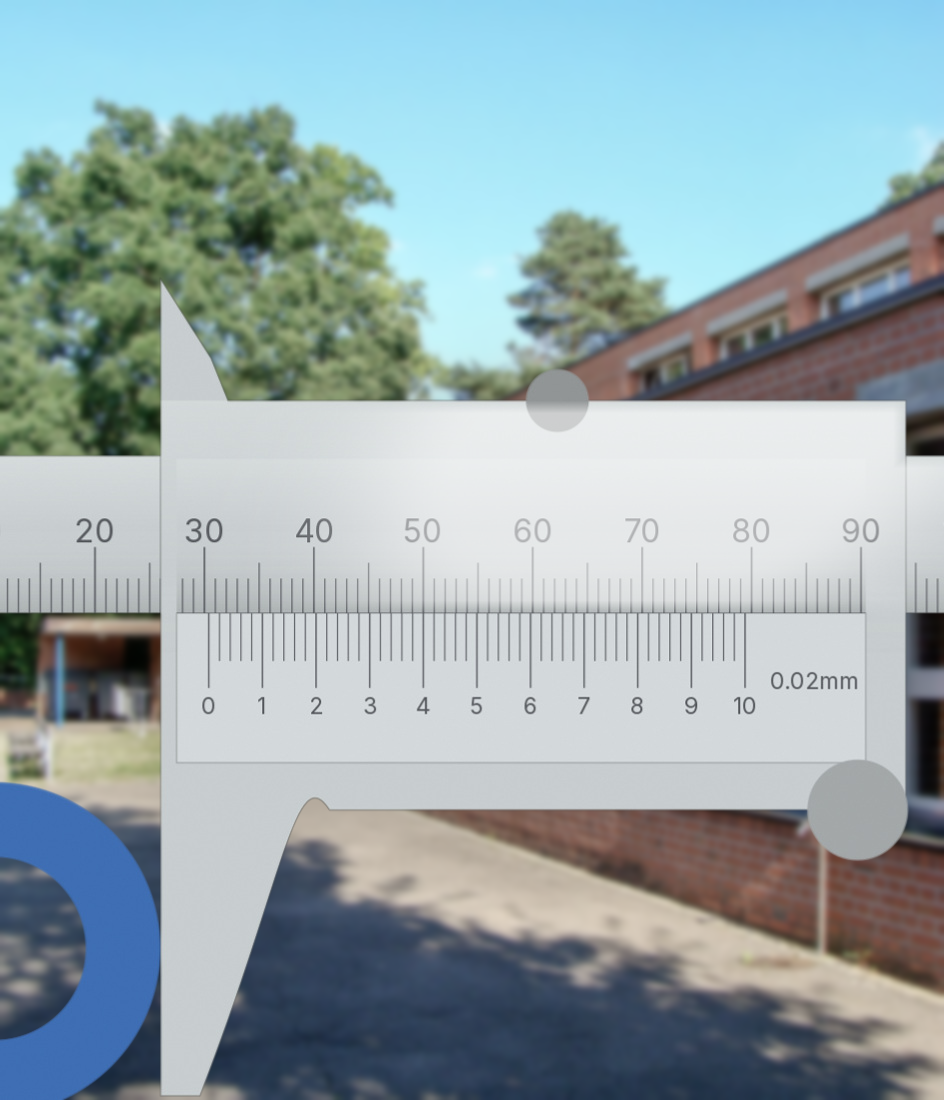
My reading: 30.4
